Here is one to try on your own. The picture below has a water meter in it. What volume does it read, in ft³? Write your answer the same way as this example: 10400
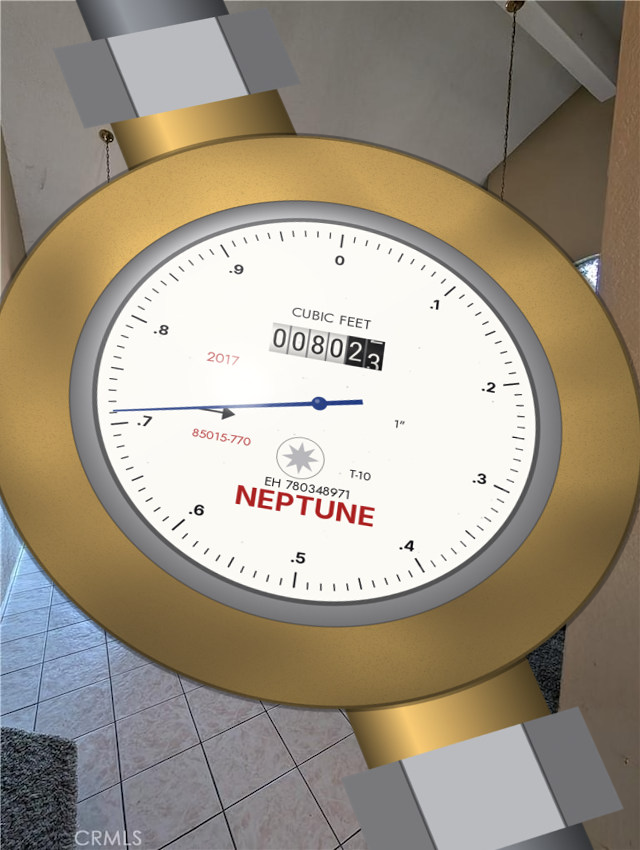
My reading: 8022.71
